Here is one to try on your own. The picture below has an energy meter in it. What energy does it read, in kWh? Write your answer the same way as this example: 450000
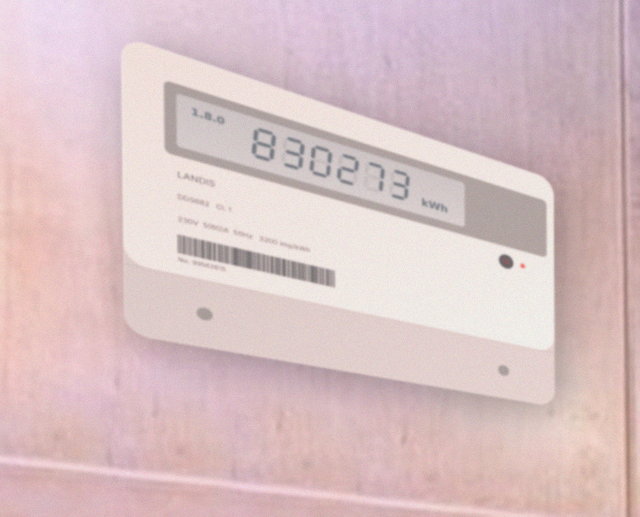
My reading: 830273
